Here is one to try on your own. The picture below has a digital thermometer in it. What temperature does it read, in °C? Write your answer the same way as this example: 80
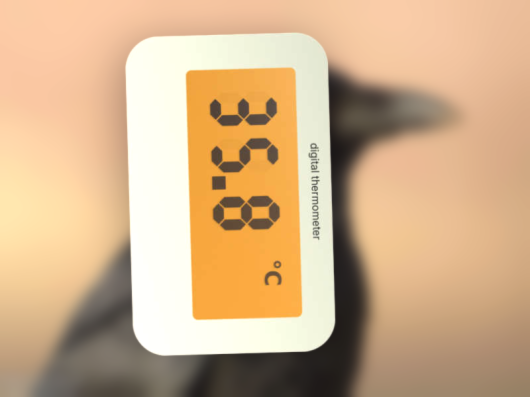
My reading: 35.8
